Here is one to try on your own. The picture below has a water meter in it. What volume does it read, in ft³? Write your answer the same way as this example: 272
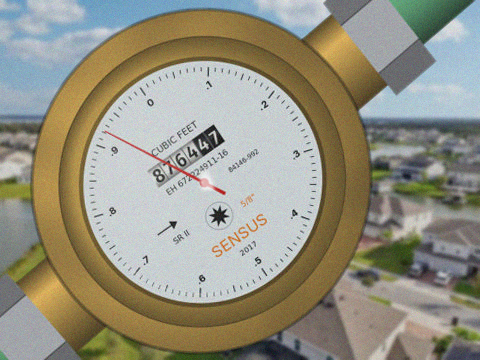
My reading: 876446.92
